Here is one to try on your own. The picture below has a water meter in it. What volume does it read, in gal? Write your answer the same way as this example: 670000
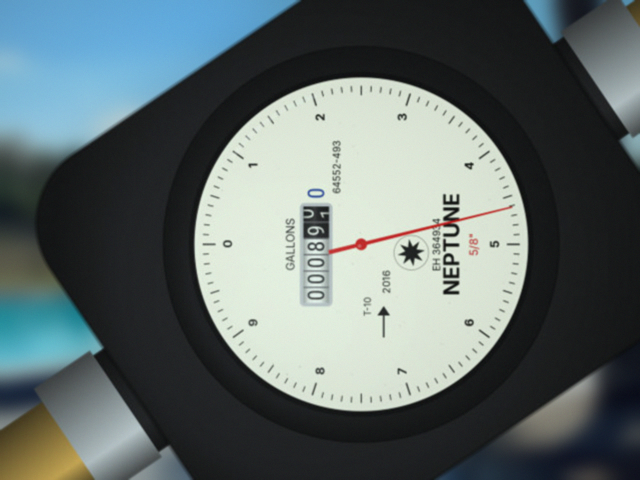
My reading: 8904.6
